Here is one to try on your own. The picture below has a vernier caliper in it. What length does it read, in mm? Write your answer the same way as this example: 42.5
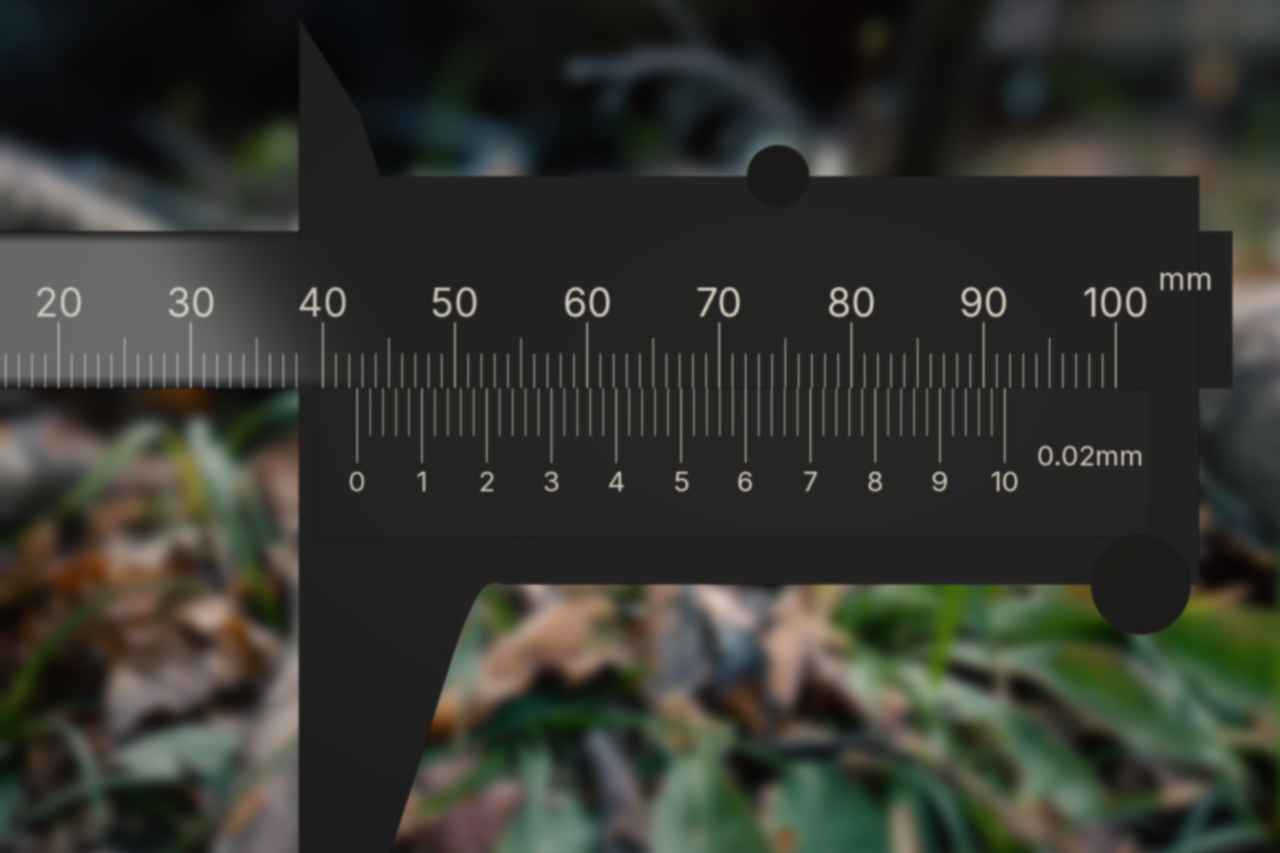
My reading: 42.6
